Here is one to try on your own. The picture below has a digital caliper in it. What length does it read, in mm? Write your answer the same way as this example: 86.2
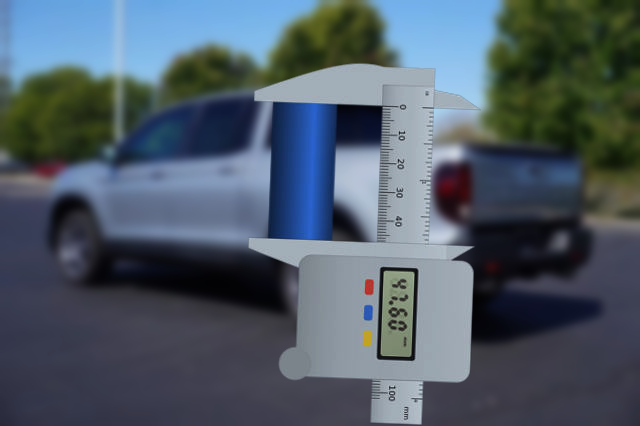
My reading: 47.60
